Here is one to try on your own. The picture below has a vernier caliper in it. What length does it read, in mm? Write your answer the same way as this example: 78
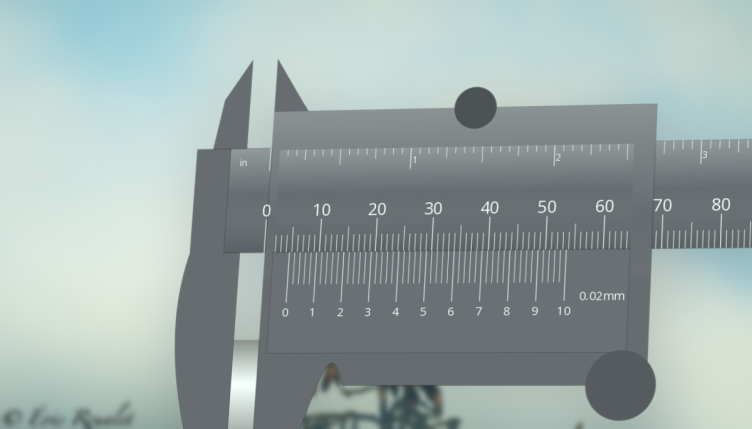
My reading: 4.6
